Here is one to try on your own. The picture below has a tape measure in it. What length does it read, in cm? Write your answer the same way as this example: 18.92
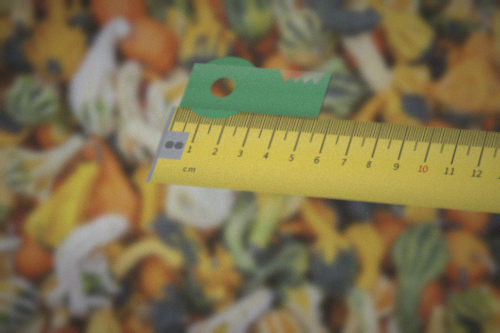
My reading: 5.5
